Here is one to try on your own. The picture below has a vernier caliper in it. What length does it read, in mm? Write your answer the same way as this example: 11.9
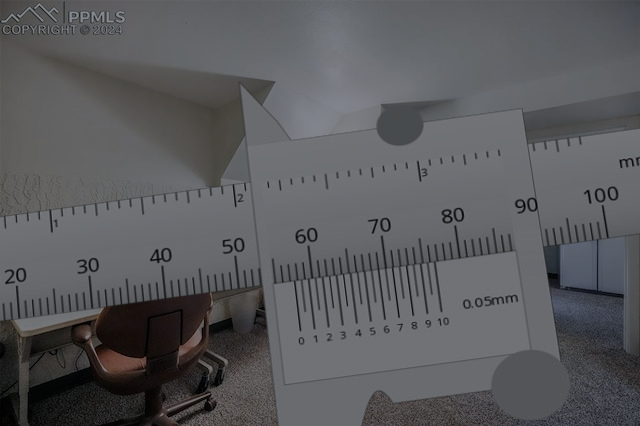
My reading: 57.6
